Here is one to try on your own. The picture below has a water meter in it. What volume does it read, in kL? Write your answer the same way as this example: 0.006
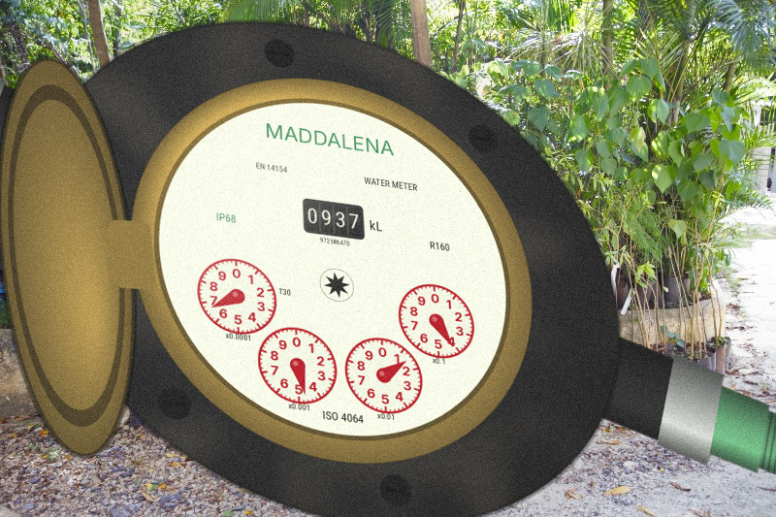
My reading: 937.4146
